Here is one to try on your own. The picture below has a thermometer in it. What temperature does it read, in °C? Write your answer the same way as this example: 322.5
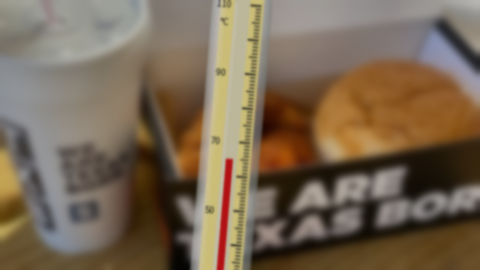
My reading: 65
